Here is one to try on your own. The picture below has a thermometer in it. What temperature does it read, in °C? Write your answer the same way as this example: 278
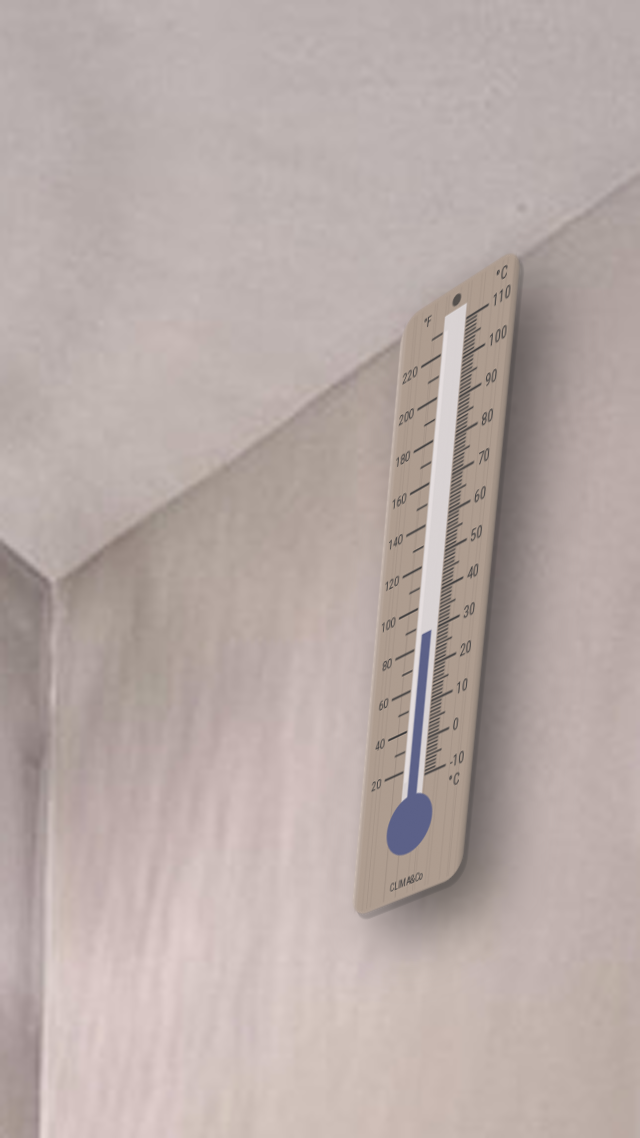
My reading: 30
